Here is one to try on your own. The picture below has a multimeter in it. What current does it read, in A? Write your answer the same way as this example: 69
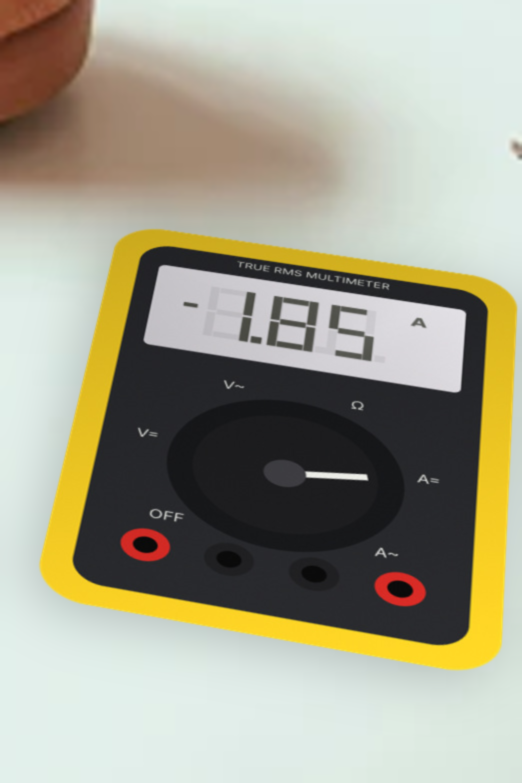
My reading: -1.85
